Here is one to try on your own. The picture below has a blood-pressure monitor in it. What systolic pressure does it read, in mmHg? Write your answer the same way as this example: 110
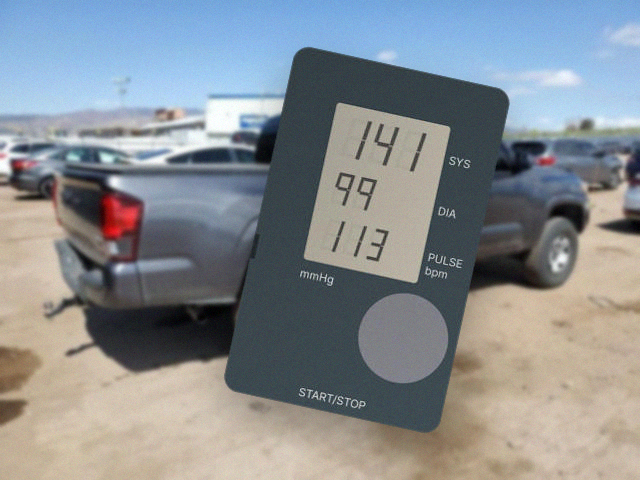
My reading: 141
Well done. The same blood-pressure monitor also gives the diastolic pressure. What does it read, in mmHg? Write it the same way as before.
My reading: 99
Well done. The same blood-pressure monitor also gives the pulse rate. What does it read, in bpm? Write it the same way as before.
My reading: 113
